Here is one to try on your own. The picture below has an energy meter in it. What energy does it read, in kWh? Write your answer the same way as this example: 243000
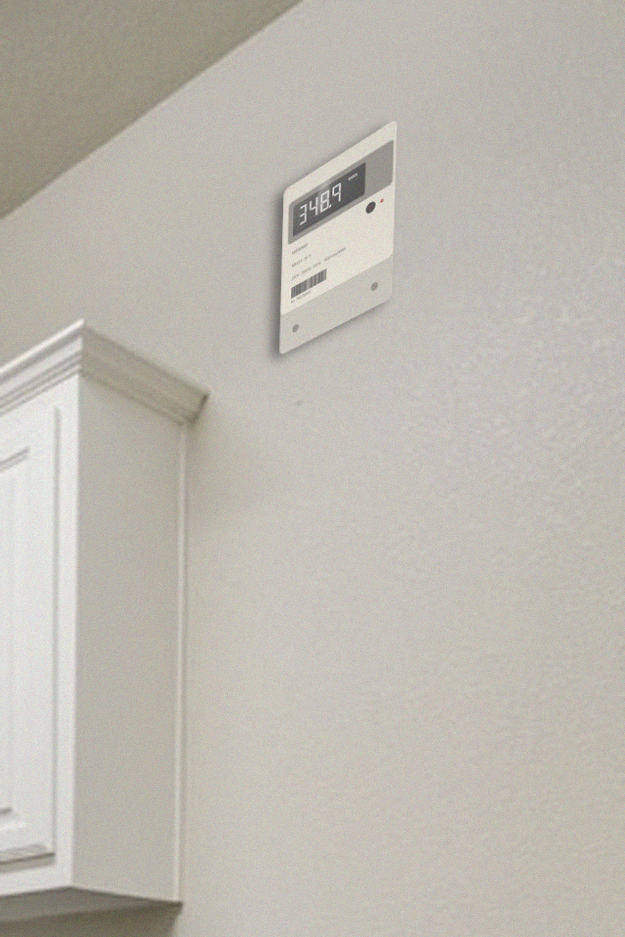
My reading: 348.9
